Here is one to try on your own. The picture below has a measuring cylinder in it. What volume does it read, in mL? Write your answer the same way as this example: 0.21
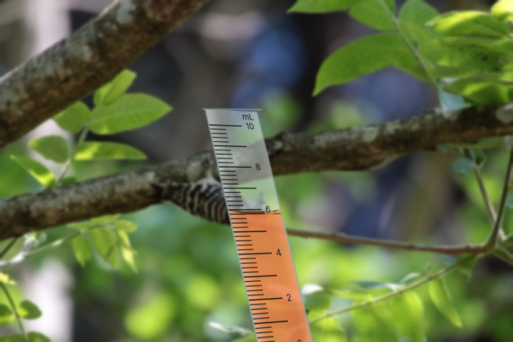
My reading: 5.8
